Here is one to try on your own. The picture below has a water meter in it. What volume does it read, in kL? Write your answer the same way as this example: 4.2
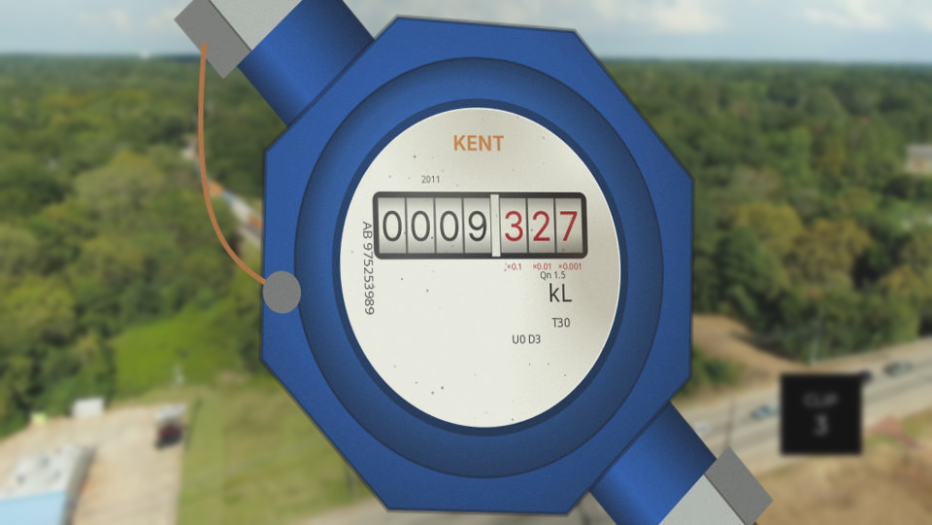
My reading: 9.327
